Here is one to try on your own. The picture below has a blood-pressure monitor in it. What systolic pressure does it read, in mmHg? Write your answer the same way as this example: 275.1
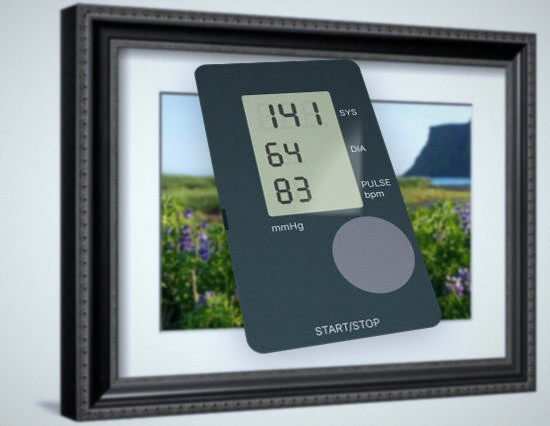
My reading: 141
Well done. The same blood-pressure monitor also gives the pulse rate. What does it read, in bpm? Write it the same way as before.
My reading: 83
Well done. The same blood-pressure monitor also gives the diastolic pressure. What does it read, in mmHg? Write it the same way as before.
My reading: 64
